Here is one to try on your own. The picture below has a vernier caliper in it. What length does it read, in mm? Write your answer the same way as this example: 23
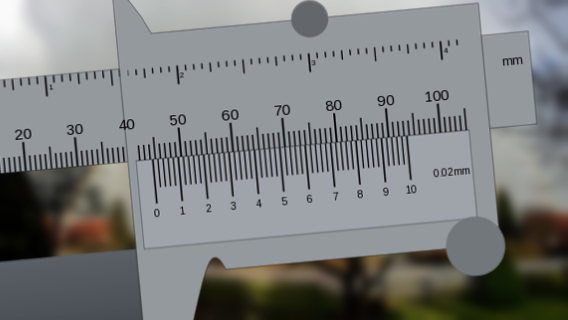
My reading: 44.5
